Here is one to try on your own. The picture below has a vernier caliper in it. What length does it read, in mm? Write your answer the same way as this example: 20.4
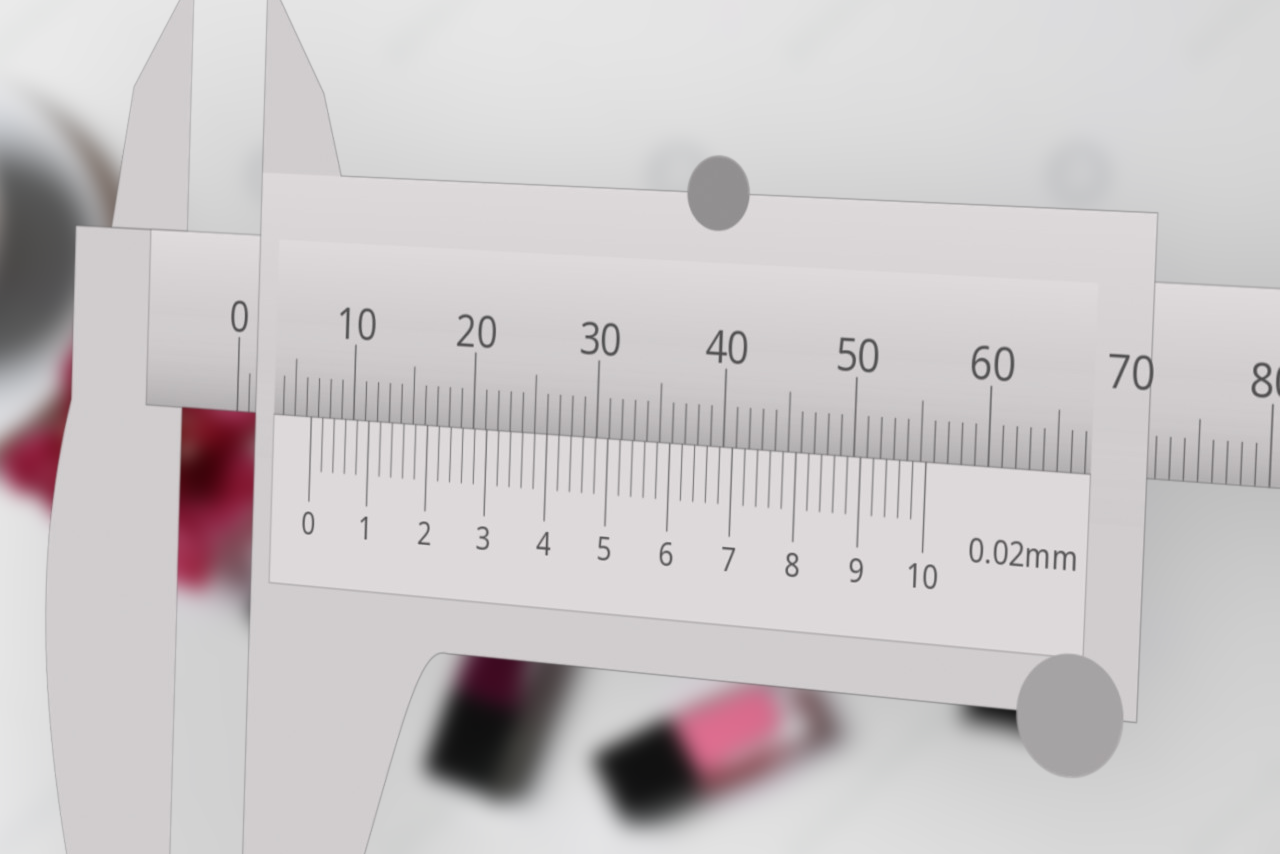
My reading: 6.4
